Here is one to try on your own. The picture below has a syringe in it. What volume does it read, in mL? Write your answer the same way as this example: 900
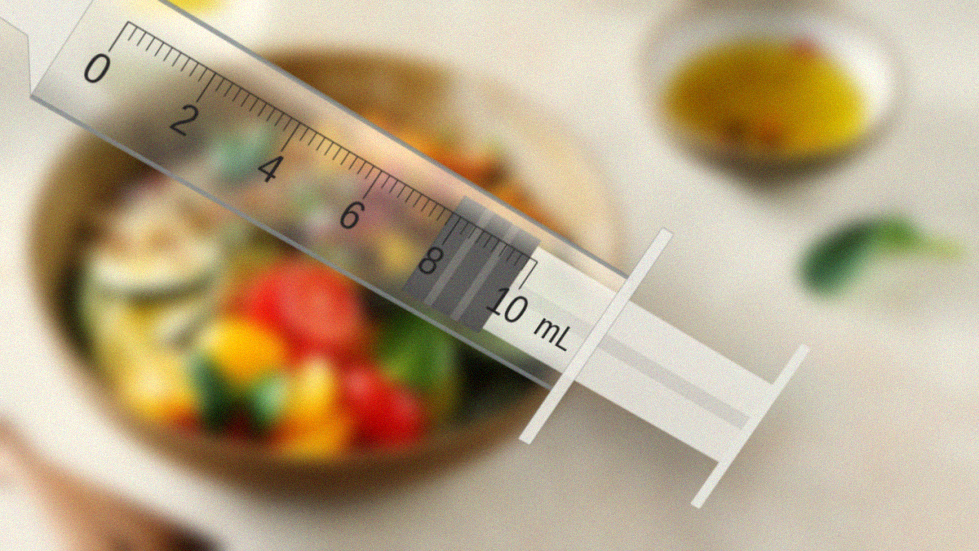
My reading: 7.8
